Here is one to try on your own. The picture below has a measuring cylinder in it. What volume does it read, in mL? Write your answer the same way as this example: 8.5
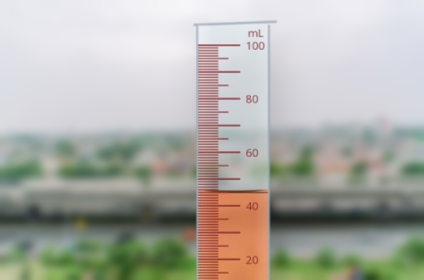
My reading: 45
